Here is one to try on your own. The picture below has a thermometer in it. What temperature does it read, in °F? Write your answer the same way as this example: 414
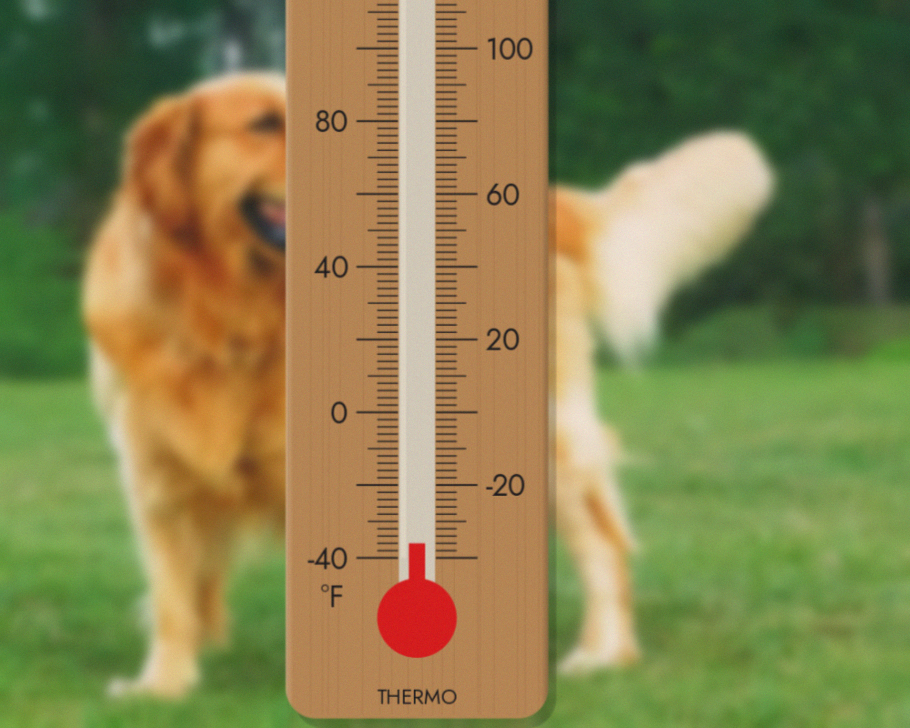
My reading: -36
